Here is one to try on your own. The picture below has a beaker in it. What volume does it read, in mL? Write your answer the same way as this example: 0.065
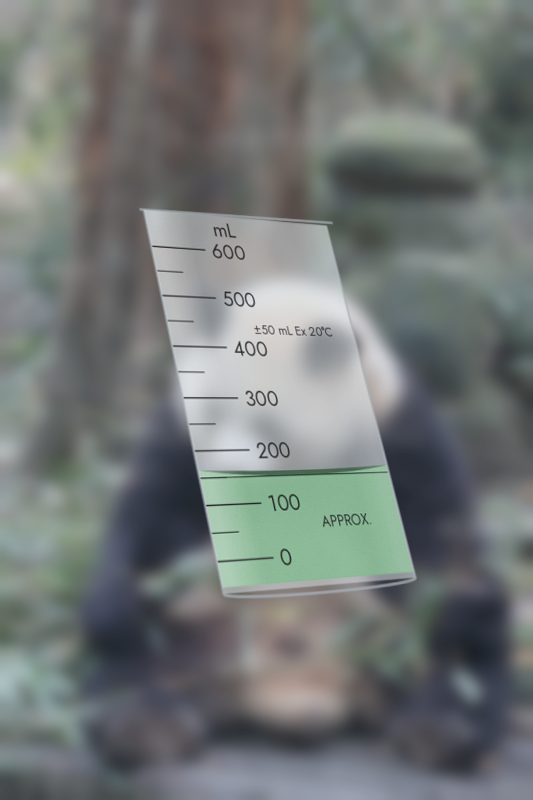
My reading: 150
